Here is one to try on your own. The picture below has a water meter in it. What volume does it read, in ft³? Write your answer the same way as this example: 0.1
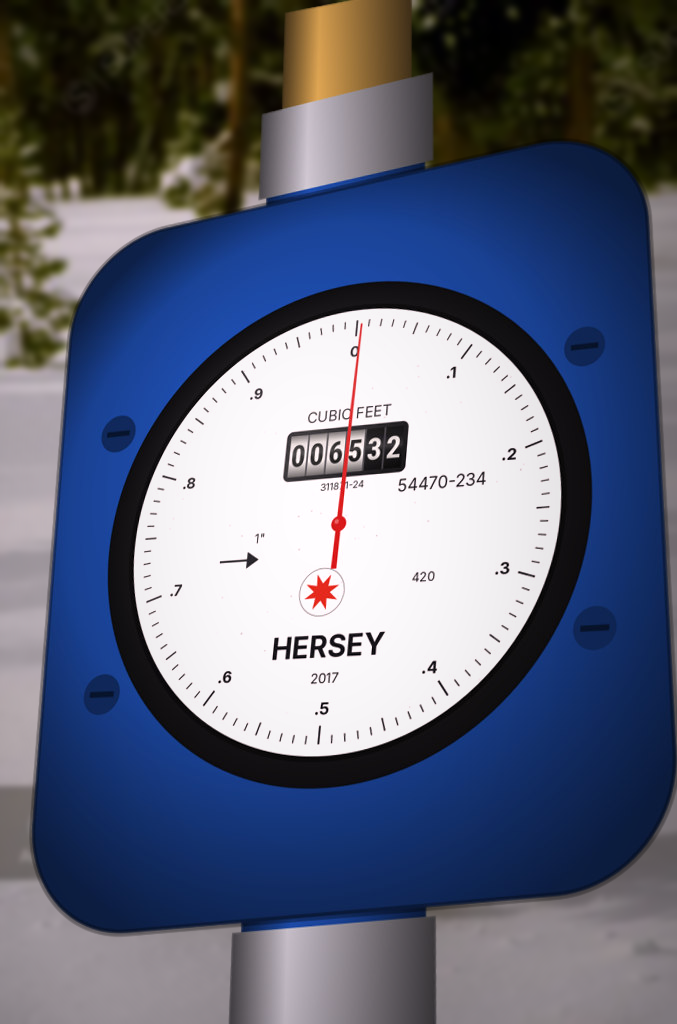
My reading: 6532.00
